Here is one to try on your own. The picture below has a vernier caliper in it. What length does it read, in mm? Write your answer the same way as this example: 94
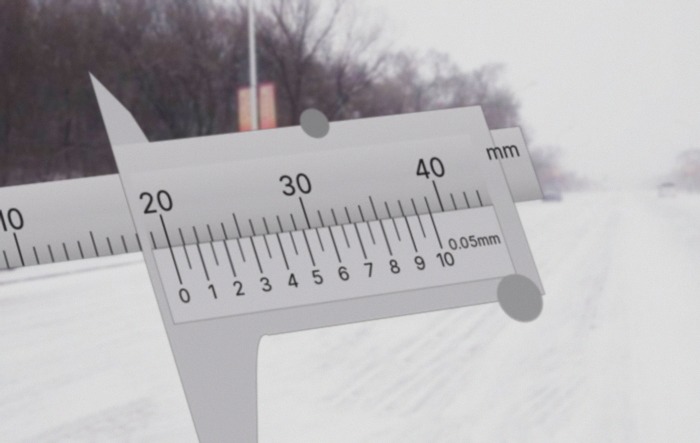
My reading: 20.0
